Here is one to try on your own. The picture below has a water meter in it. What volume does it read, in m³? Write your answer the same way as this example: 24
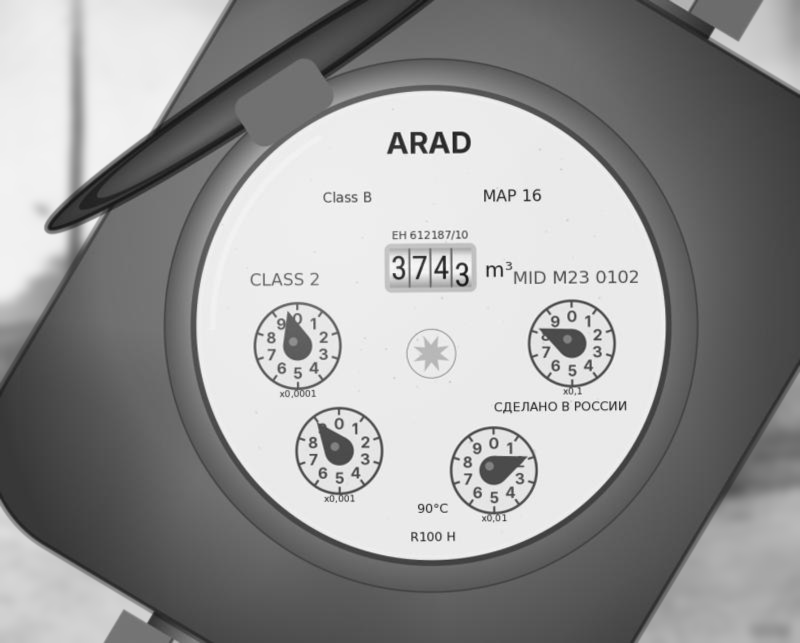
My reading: 3742.8189
